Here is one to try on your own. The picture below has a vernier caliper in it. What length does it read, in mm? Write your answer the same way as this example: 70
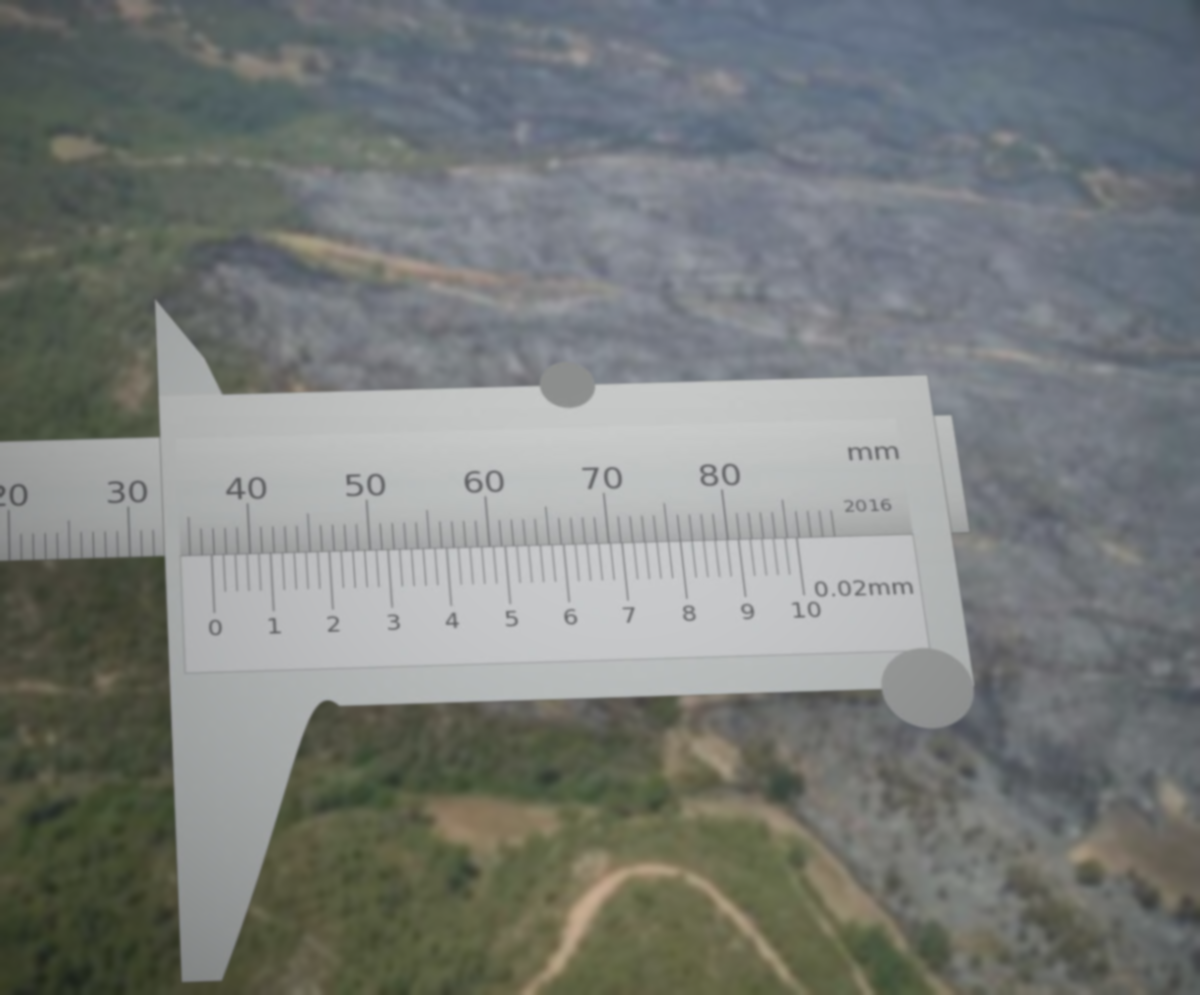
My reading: 36.8
